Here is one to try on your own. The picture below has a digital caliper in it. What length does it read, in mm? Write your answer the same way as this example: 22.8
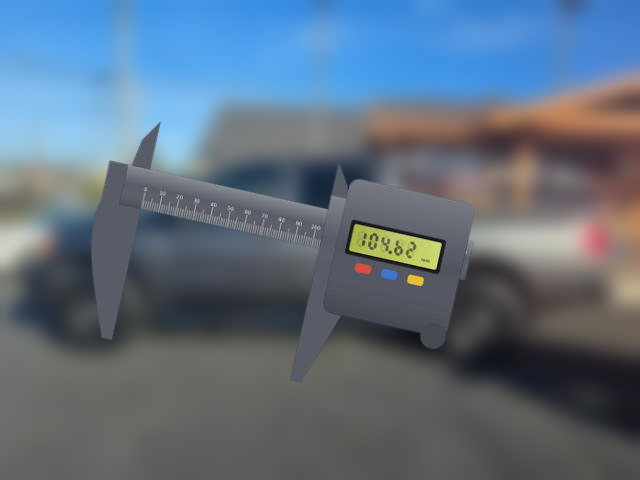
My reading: 104.62
